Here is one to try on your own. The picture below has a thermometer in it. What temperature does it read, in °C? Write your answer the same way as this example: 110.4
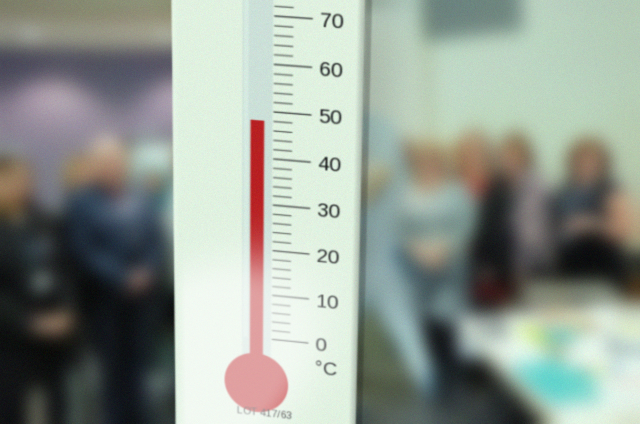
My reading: 48
